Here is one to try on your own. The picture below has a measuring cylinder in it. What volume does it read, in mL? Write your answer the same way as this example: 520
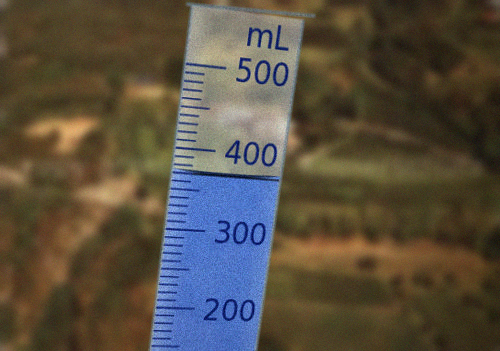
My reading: 370
